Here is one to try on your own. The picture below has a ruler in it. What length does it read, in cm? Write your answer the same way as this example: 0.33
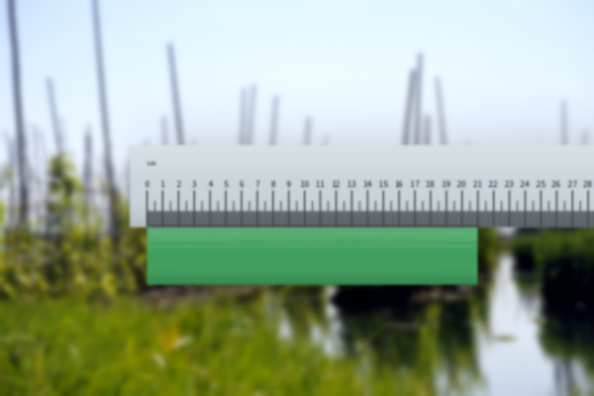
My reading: 21
